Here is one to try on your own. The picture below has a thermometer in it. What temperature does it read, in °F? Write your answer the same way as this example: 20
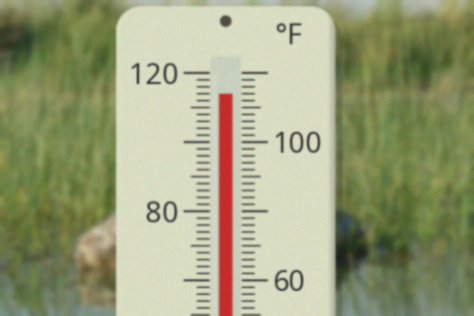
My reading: 114
